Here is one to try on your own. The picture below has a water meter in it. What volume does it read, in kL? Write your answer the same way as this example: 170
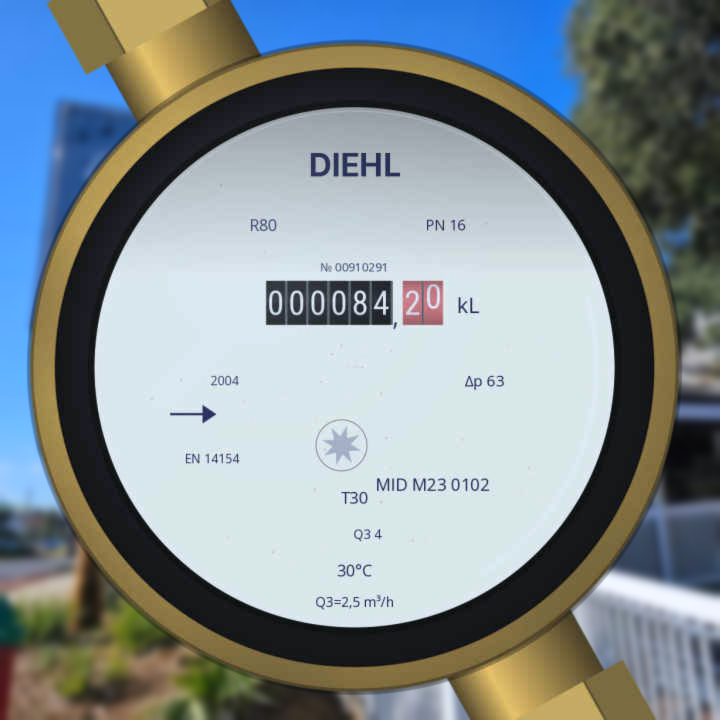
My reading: 84.20
